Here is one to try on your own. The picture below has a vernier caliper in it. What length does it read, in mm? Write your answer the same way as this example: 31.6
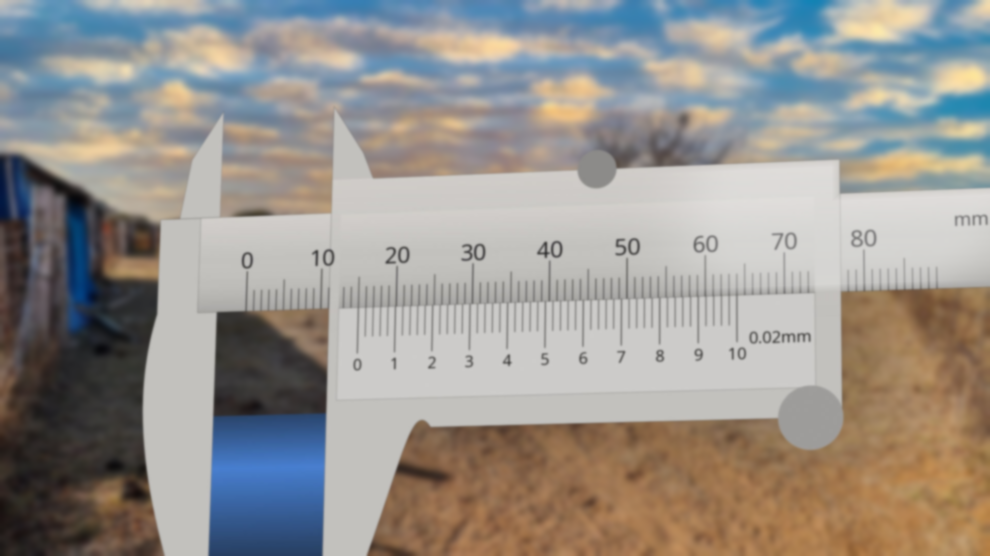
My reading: 15.0
